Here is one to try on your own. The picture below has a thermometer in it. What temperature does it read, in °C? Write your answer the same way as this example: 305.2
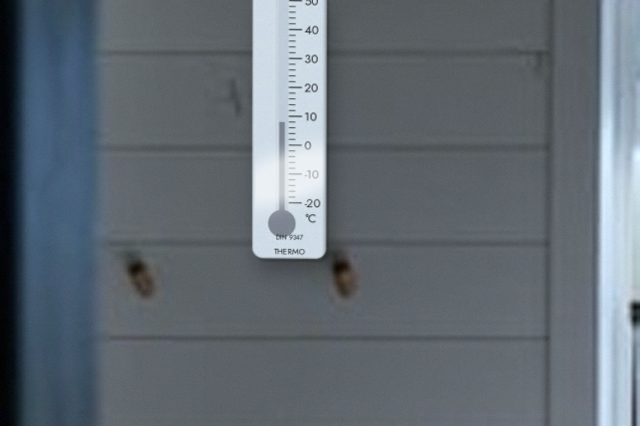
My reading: 8
